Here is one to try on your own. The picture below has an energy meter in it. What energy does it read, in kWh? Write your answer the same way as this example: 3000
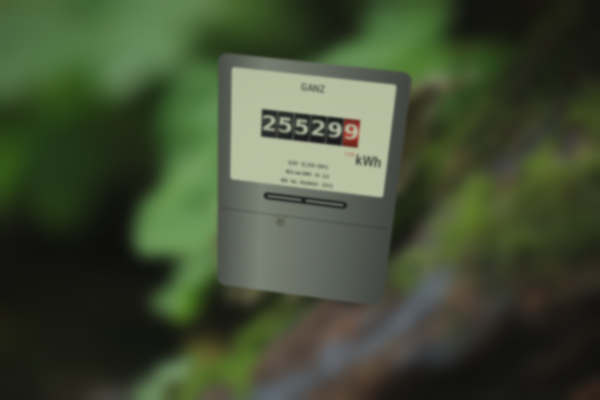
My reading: 25529.9
